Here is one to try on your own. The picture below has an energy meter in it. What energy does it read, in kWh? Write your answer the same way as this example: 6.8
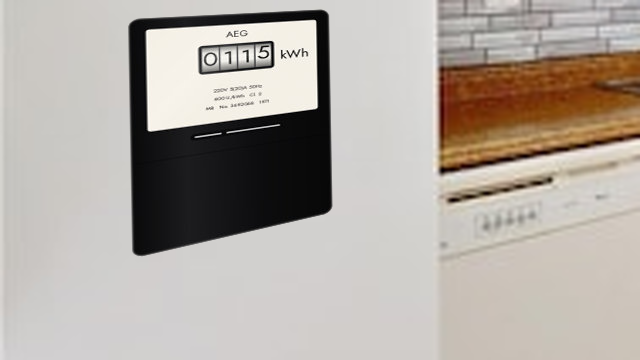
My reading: 115
